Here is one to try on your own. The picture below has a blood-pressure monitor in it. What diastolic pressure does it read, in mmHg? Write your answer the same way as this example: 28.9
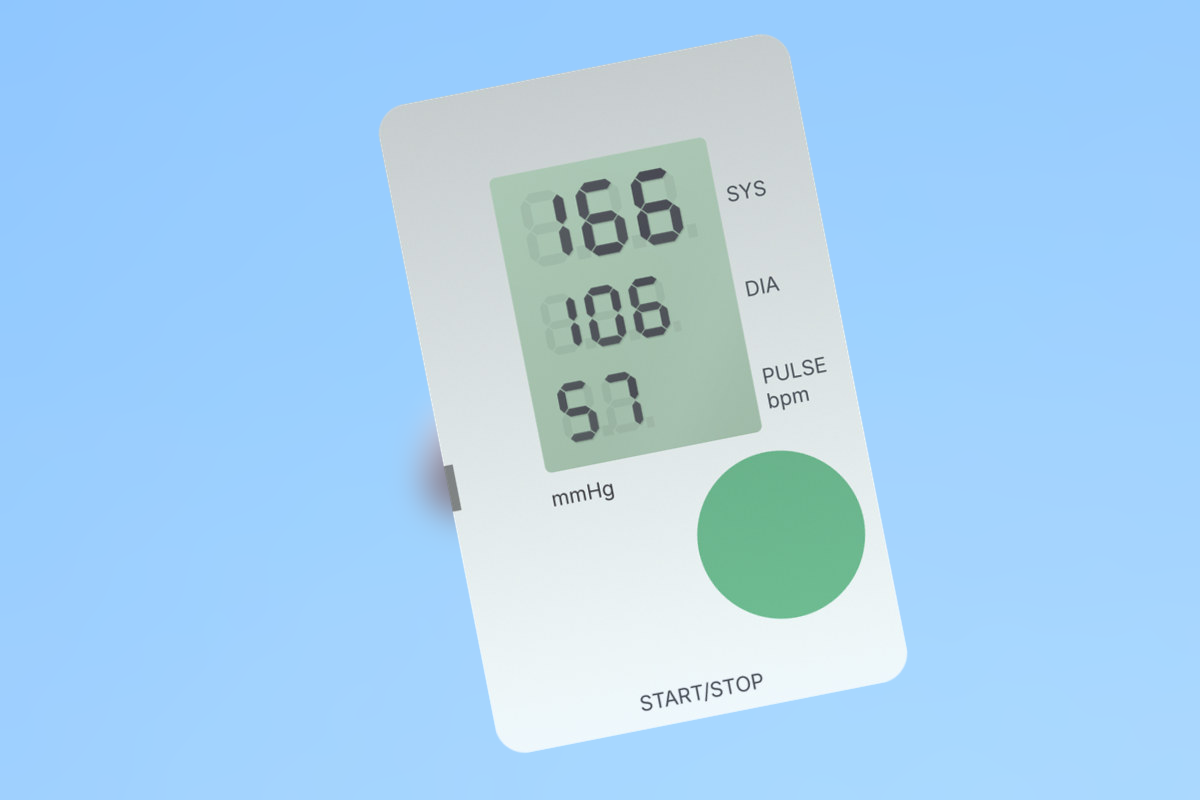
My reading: 106
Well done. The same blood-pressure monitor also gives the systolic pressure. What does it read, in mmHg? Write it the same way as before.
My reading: 166
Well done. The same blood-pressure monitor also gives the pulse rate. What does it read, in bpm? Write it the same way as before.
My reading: 57
